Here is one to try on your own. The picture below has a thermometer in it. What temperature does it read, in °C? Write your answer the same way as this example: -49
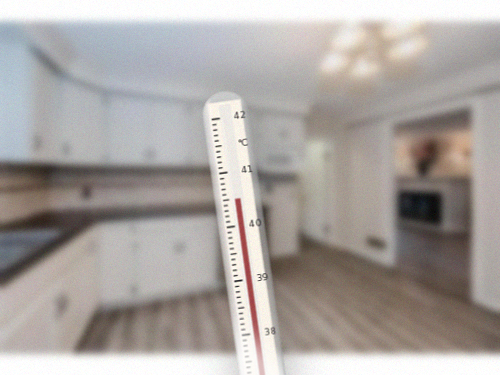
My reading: 40.5
